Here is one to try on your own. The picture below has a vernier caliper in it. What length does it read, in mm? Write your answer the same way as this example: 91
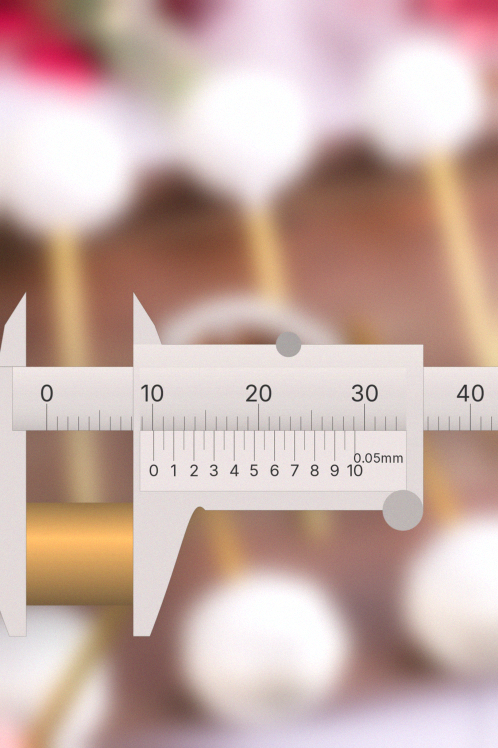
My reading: 10.1
